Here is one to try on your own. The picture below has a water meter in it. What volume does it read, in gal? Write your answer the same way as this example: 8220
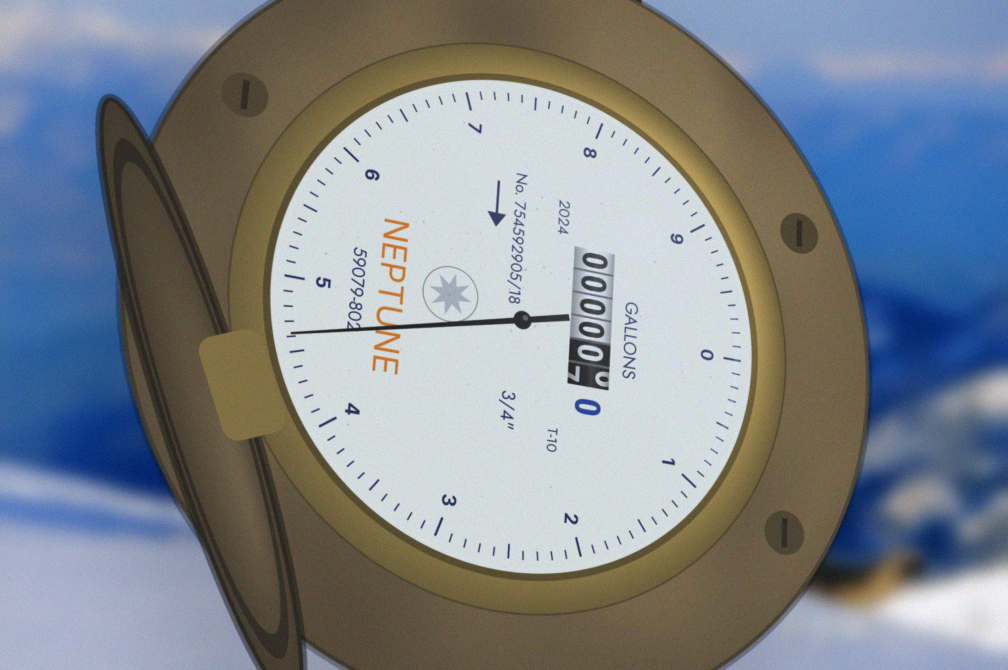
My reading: 64.6
